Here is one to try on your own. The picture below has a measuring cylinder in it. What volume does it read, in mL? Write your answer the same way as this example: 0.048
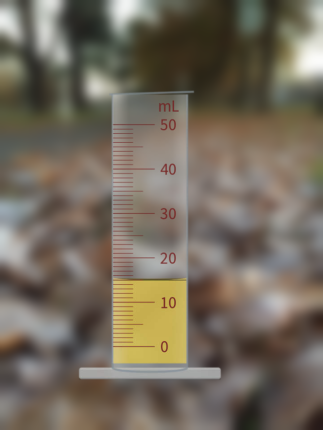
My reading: 15
